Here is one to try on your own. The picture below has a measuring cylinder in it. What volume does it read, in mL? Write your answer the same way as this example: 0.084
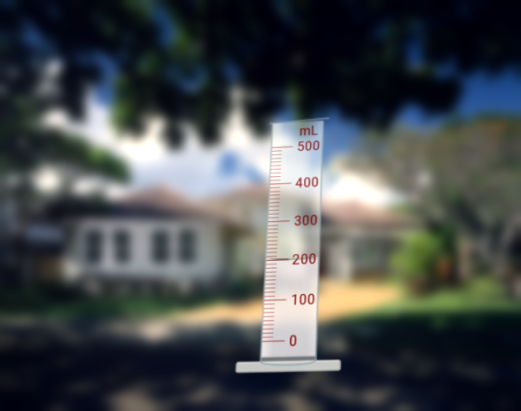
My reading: 200
